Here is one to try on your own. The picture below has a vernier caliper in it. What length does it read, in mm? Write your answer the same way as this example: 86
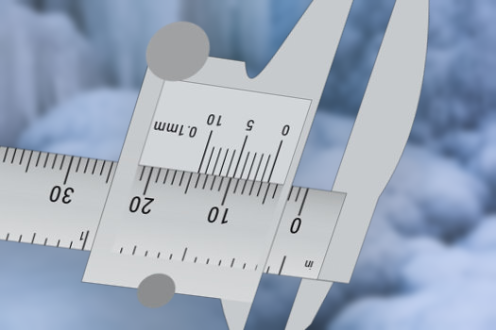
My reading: 5.2
